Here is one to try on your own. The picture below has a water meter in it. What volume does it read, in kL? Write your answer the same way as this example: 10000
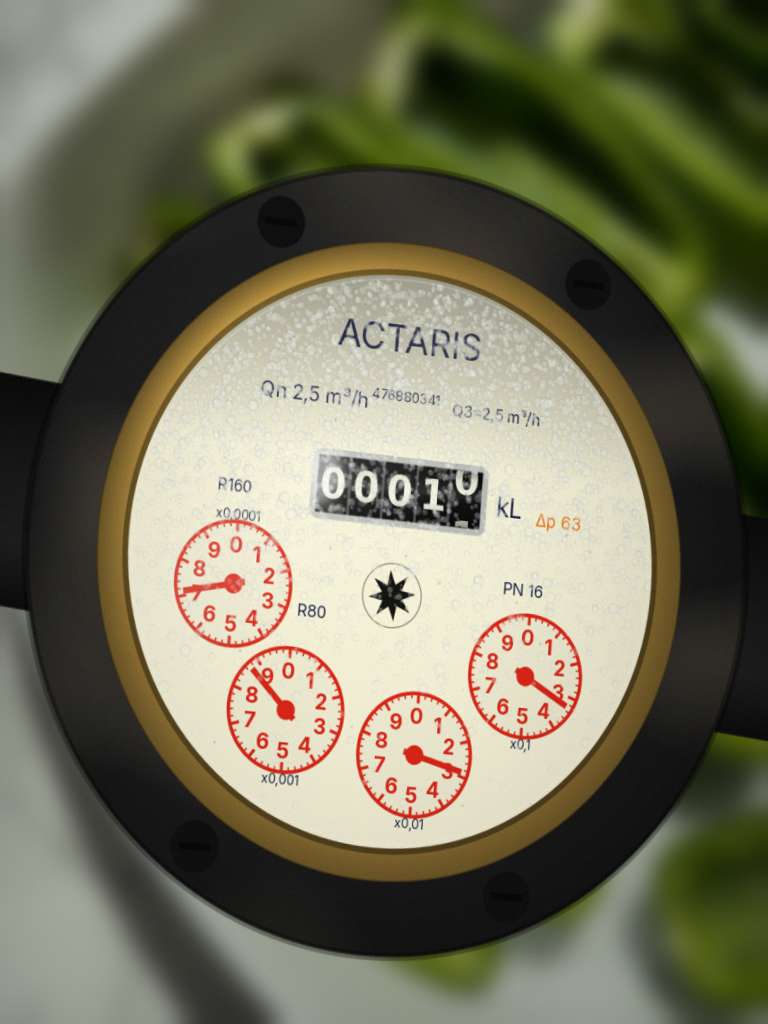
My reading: 10.3287
